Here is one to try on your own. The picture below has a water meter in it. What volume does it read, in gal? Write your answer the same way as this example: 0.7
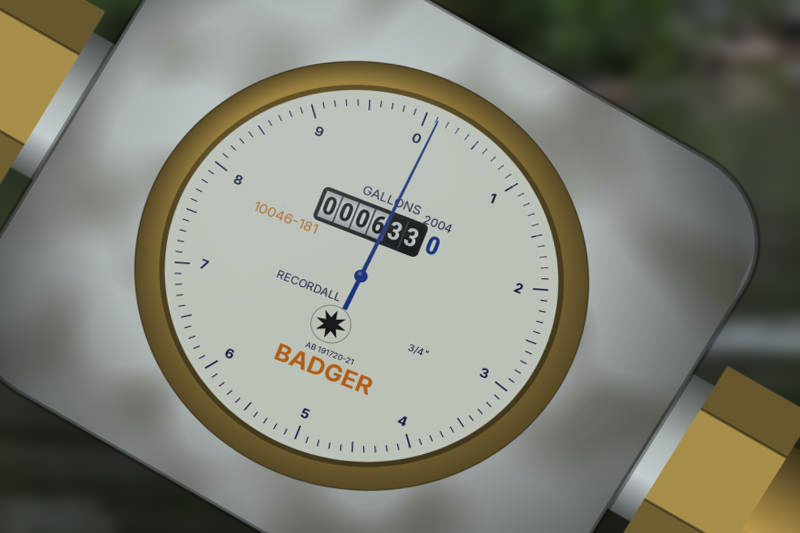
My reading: 6330.1
